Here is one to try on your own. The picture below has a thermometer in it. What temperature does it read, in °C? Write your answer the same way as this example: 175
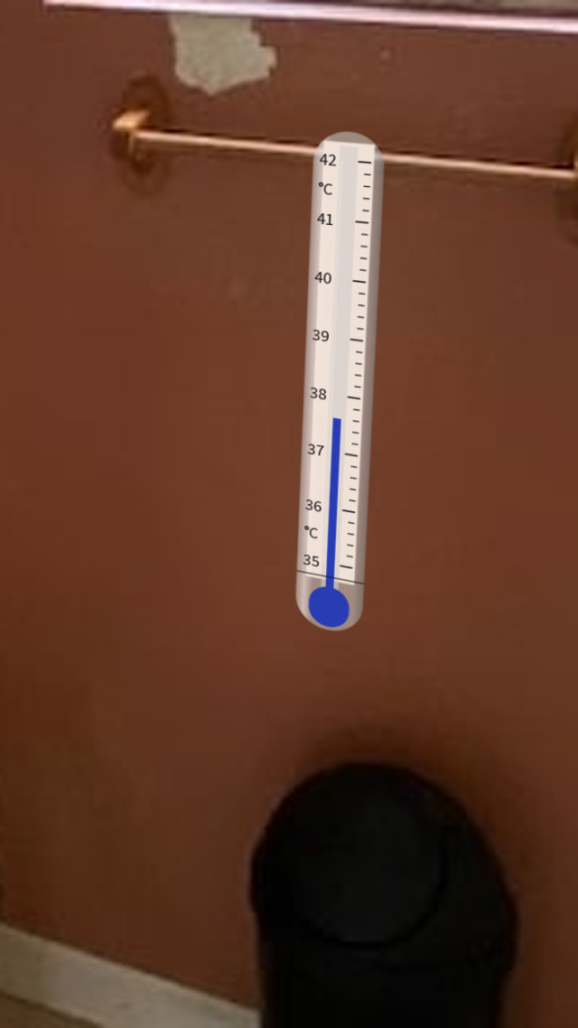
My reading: 37.6
